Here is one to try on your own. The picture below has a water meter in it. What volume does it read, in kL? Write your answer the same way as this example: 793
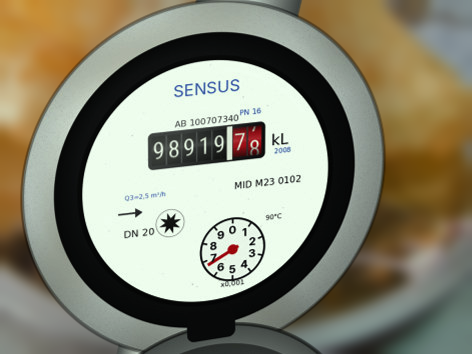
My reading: 98919.776
